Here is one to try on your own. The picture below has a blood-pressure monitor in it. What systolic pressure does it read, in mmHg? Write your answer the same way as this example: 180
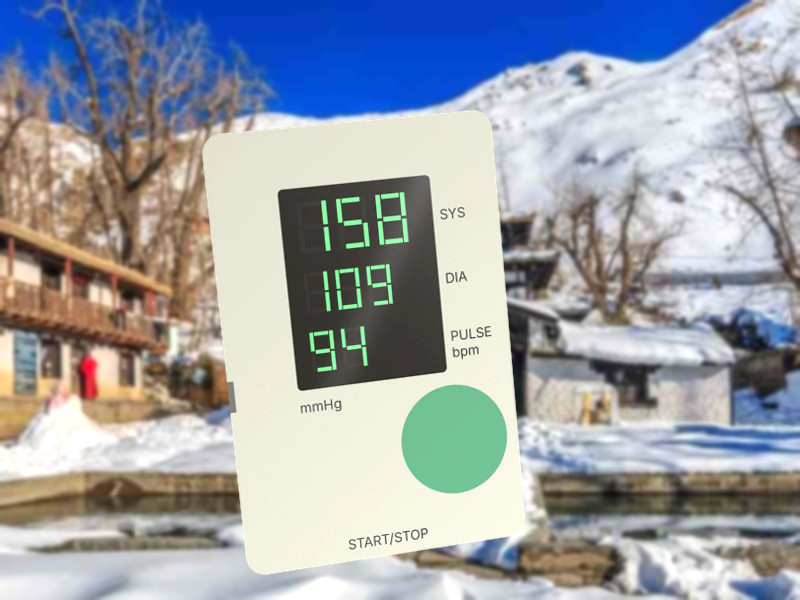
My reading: 158
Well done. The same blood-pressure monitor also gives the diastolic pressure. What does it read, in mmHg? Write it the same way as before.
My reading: 109
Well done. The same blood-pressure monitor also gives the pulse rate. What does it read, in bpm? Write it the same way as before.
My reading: 94
